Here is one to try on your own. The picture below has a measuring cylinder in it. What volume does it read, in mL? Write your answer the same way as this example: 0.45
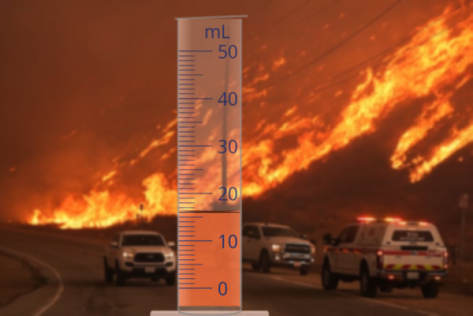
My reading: 16
